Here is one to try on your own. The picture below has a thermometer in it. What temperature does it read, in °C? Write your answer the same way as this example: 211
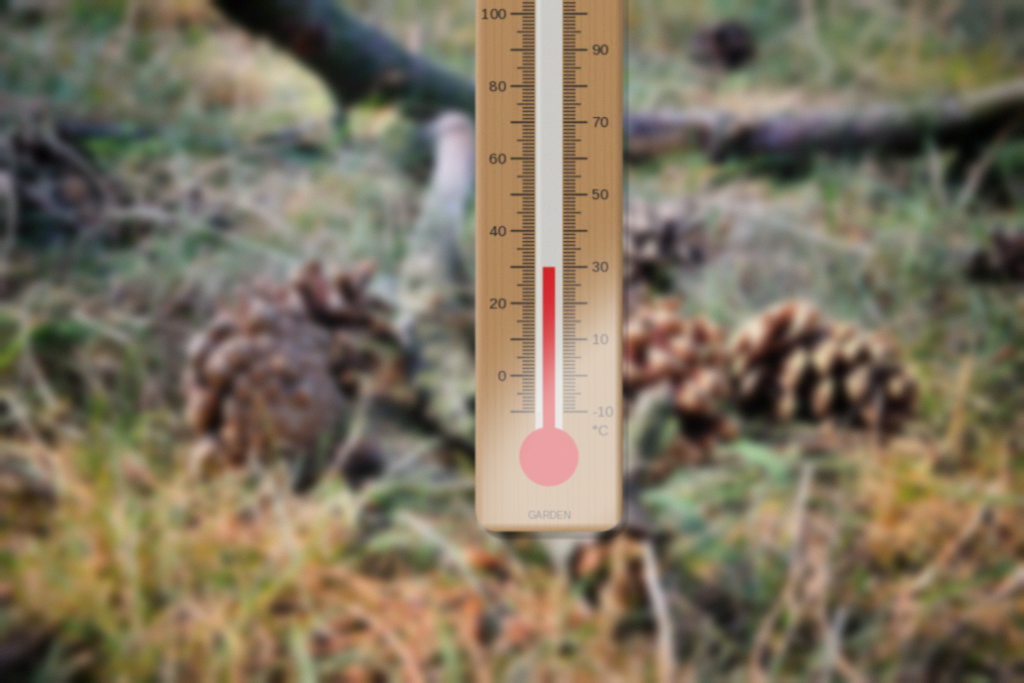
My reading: 30
